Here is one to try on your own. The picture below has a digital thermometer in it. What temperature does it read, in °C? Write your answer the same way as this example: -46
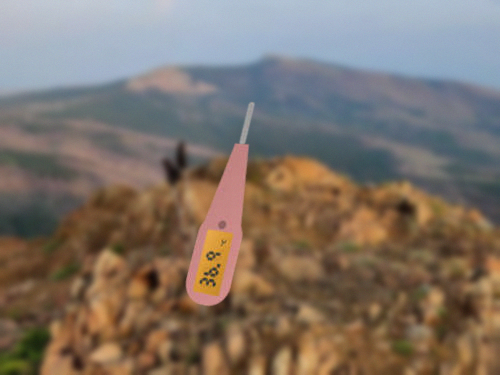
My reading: 36.9
